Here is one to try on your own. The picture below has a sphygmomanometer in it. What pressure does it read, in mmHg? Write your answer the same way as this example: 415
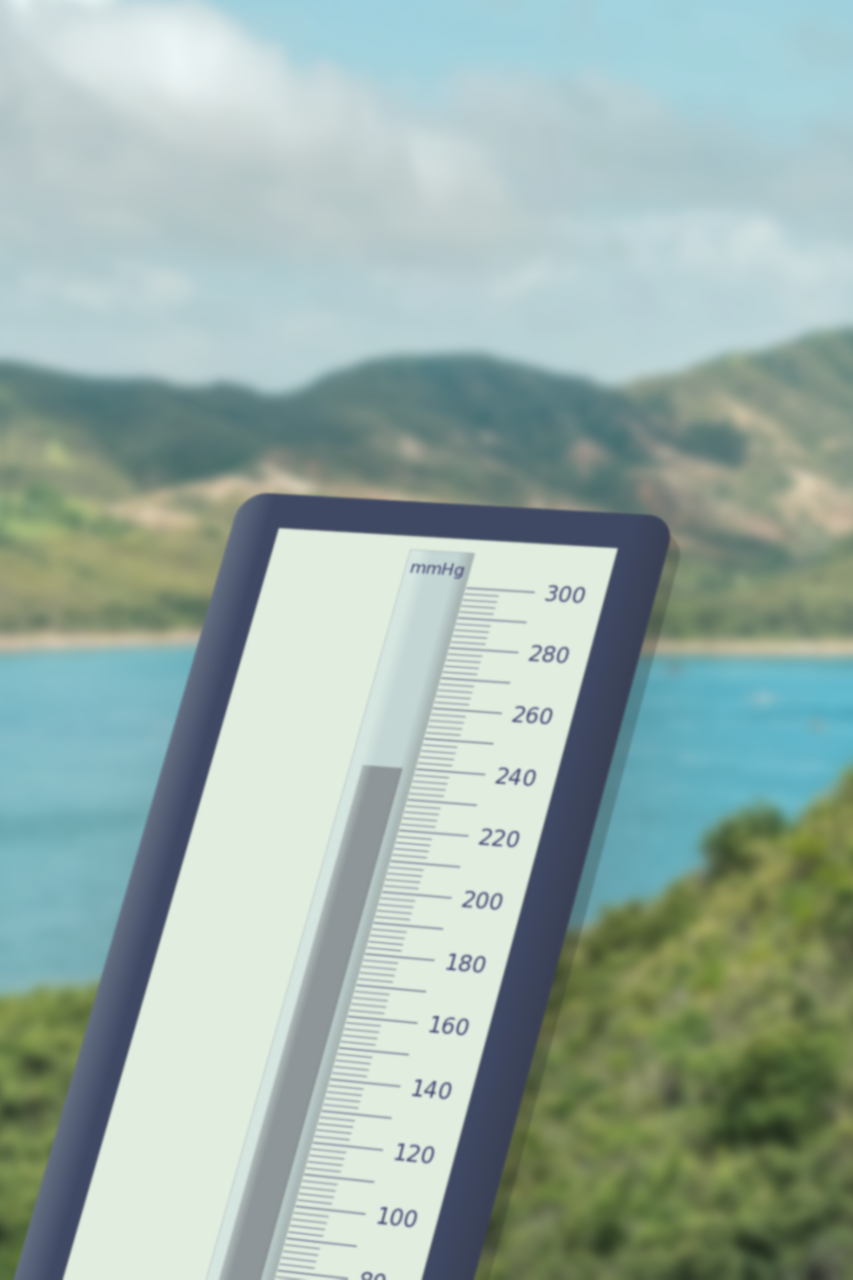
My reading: 240
